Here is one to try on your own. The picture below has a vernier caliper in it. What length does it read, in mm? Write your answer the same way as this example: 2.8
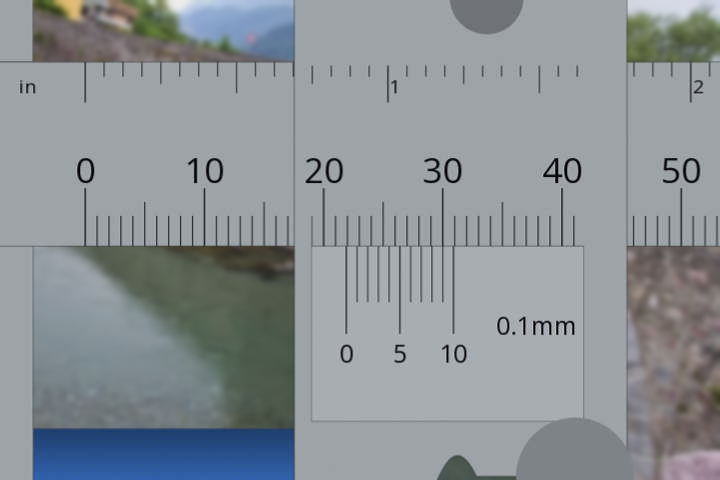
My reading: 21.9
